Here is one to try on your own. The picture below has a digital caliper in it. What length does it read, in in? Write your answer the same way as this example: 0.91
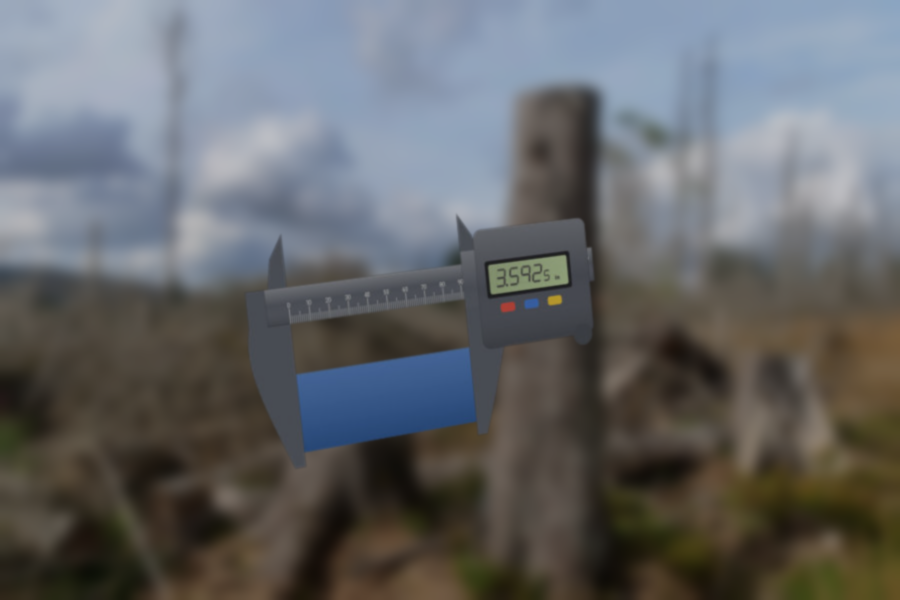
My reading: 3.5925
